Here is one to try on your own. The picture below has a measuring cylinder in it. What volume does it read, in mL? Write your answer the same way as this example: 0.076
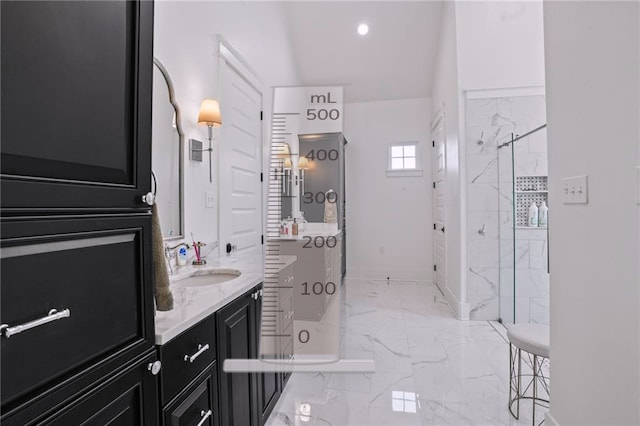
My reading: 200
